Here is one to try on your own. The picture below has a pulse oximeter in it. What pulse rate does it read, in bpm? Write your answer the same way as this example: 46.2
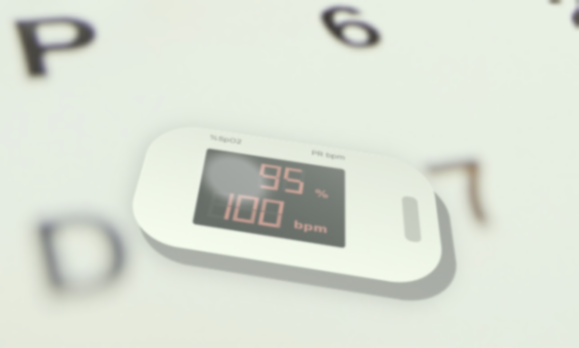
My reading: 100
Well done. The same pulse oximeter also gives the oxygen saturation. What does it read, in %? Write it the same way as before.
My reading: 95
